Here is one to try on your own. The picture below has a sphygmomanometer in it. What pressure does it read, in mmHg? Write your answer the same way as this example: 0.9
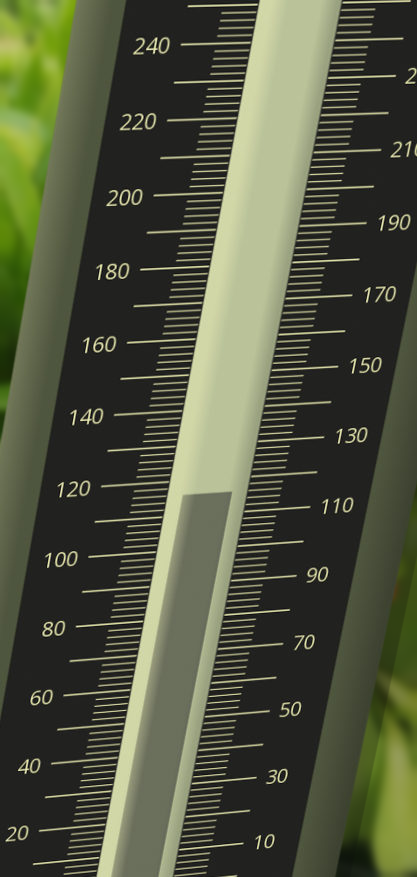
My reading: 116
